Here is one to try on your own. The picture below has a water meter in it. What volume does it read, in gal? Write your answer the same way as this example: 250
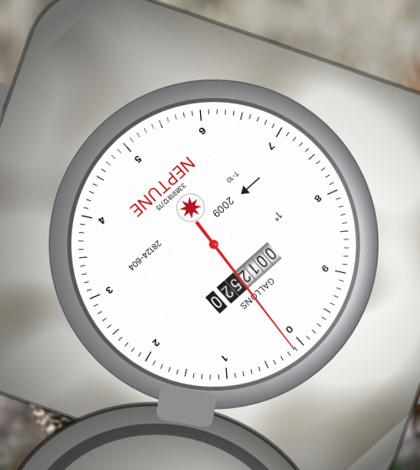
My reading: 12520.1
